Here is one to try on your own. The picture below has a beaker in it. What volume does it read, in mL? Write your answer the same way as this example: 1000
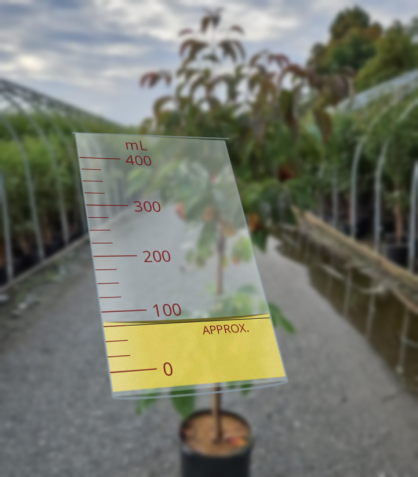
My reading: 75
